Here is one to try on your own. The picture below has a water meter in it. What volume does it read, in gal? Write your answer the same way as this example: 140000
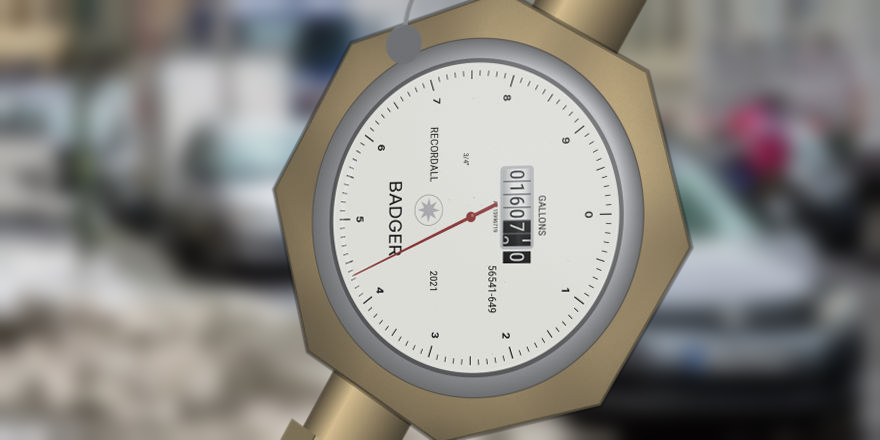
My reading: 160714.3
